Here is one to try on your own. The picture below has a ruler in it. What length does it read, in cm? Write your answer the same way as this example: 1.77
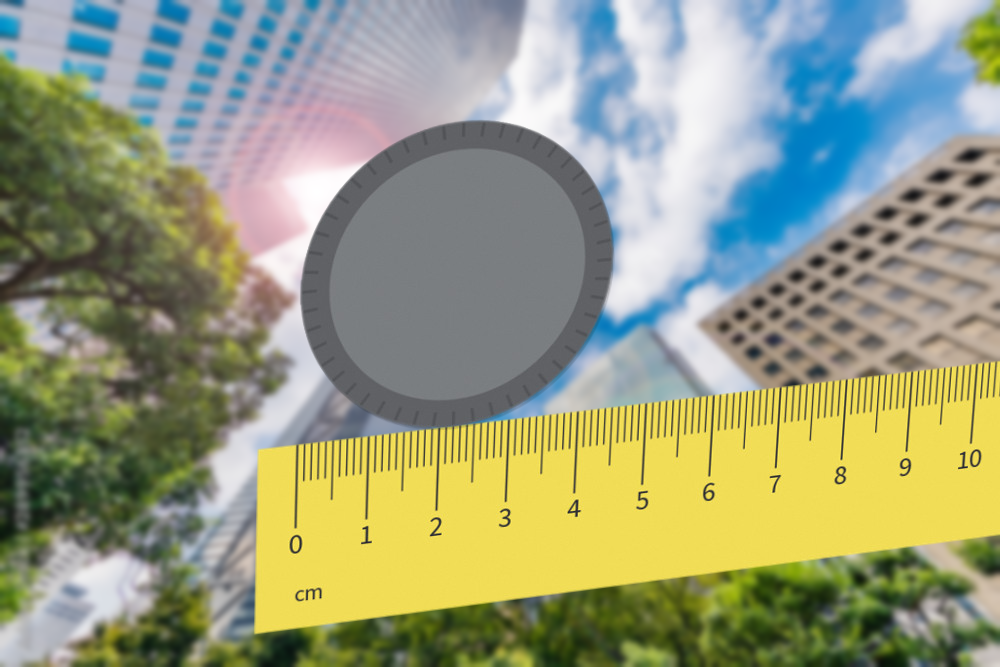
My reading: 4.4
